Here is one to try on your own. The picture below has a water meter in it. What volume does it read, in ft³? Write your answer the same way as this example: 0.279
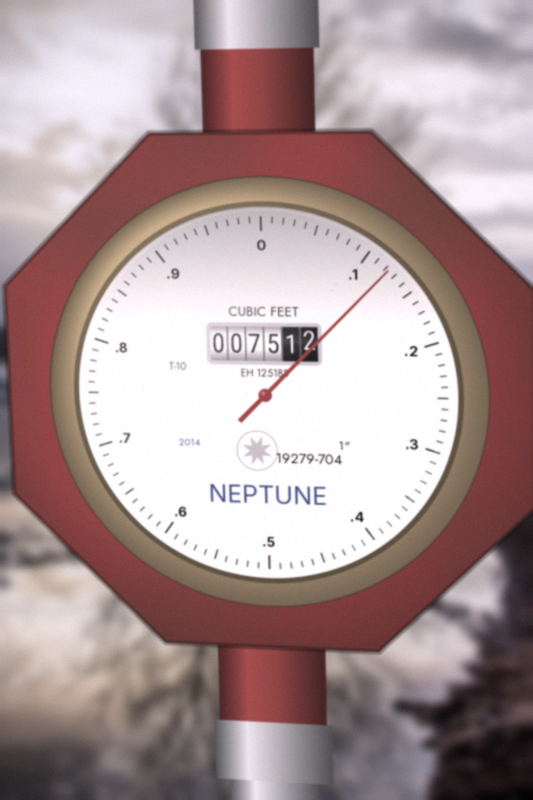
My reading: 7512.12
